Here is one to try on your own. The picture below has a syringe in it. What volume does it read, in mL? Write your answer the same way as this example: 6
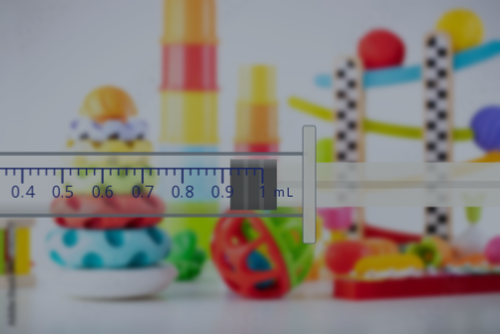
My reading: 0.92
